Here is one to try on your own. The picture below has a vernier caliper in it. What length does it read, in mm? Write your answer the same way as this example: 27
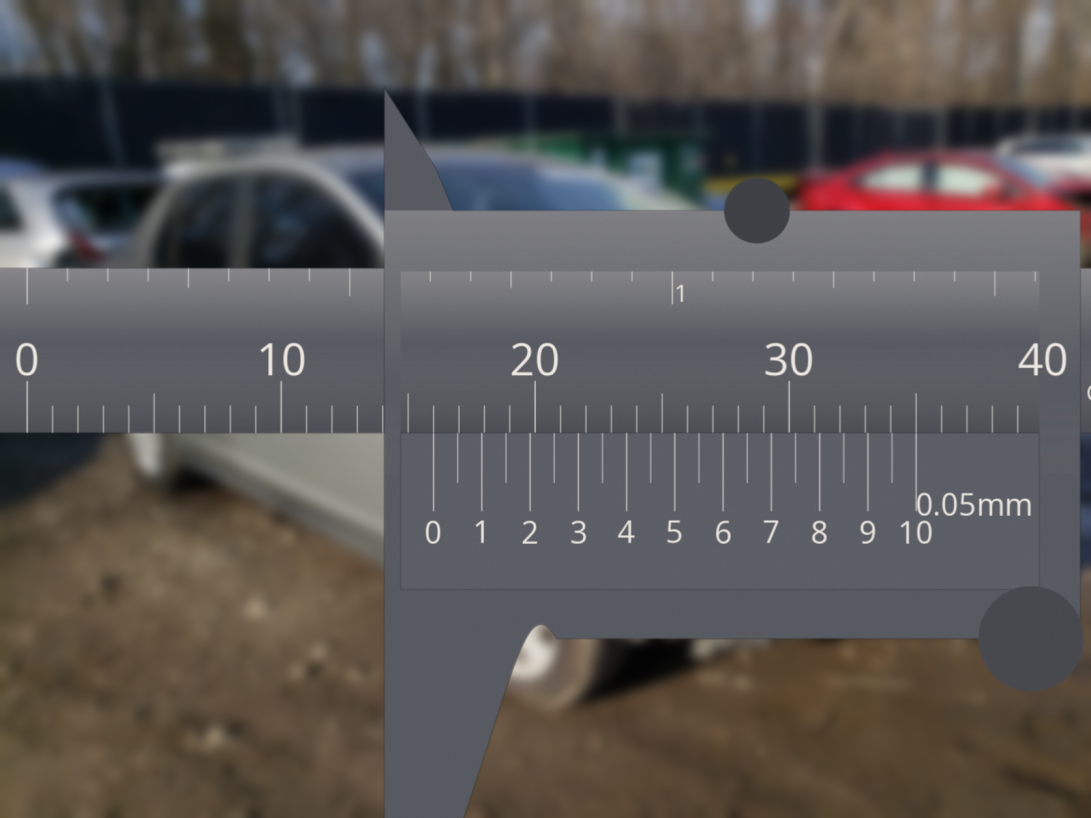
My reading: 16.00
